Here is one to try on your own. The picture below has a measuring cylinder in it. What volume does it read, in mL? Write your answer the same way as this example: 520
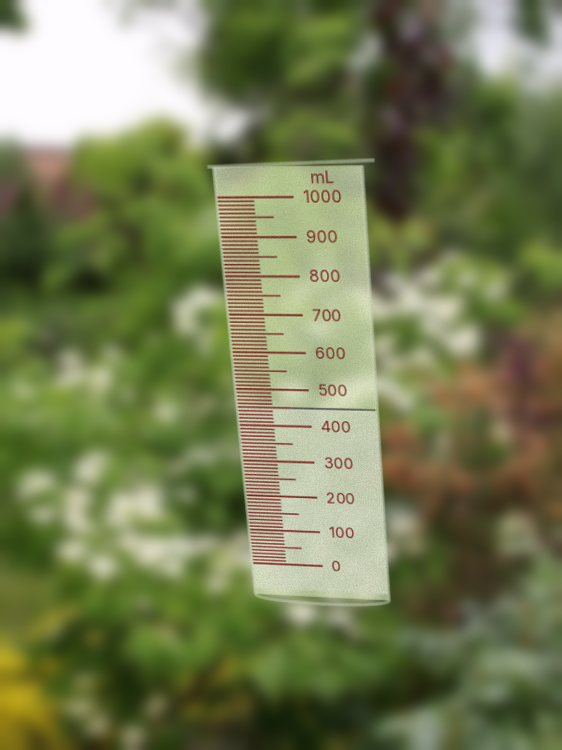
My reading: 450
